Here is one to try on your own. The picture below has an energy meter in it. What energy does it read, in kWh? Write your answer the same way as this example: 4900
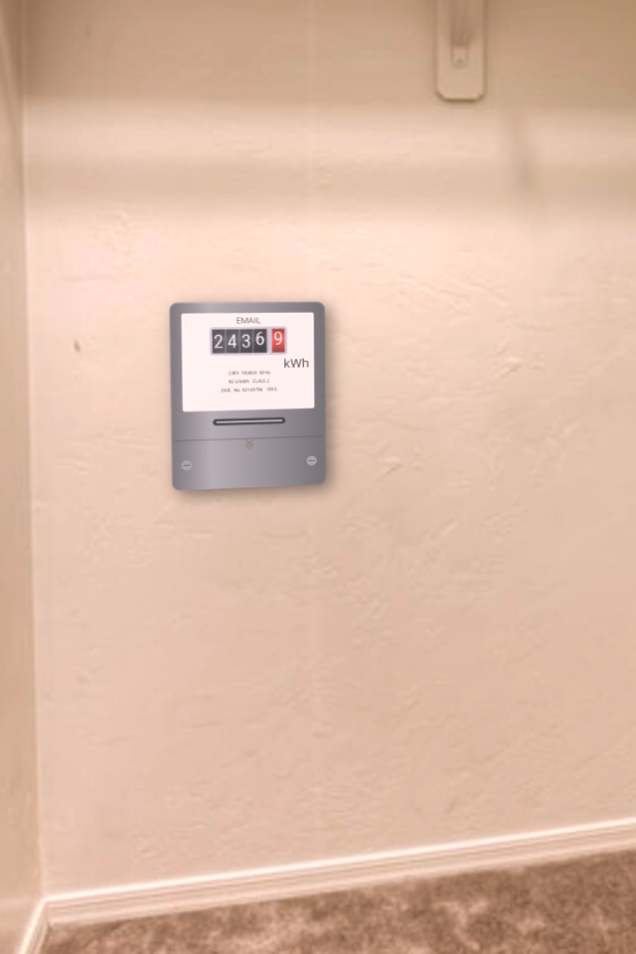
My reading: 2436.9
